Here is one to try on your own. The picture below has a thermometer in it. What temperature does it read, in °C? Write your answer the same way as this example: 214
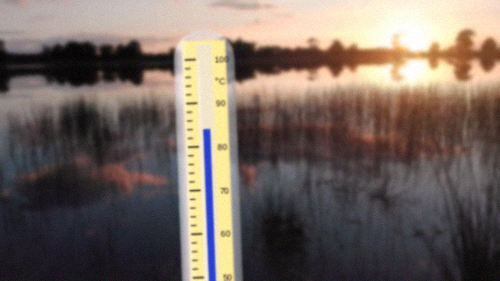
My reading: 84
